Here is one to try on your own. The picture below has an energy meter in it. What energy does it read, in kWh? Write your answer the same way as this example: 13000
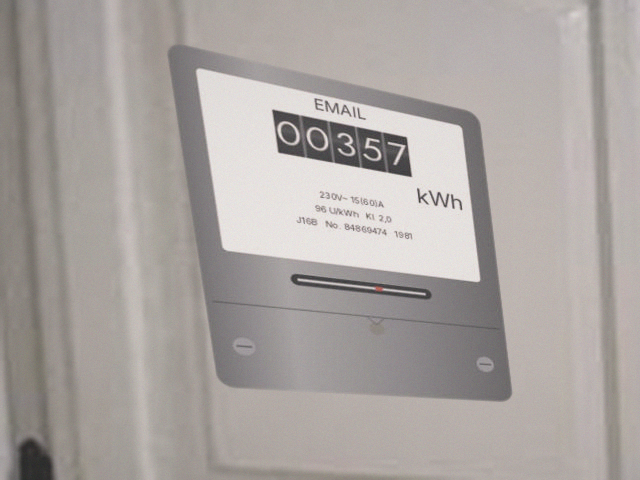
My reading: 357
